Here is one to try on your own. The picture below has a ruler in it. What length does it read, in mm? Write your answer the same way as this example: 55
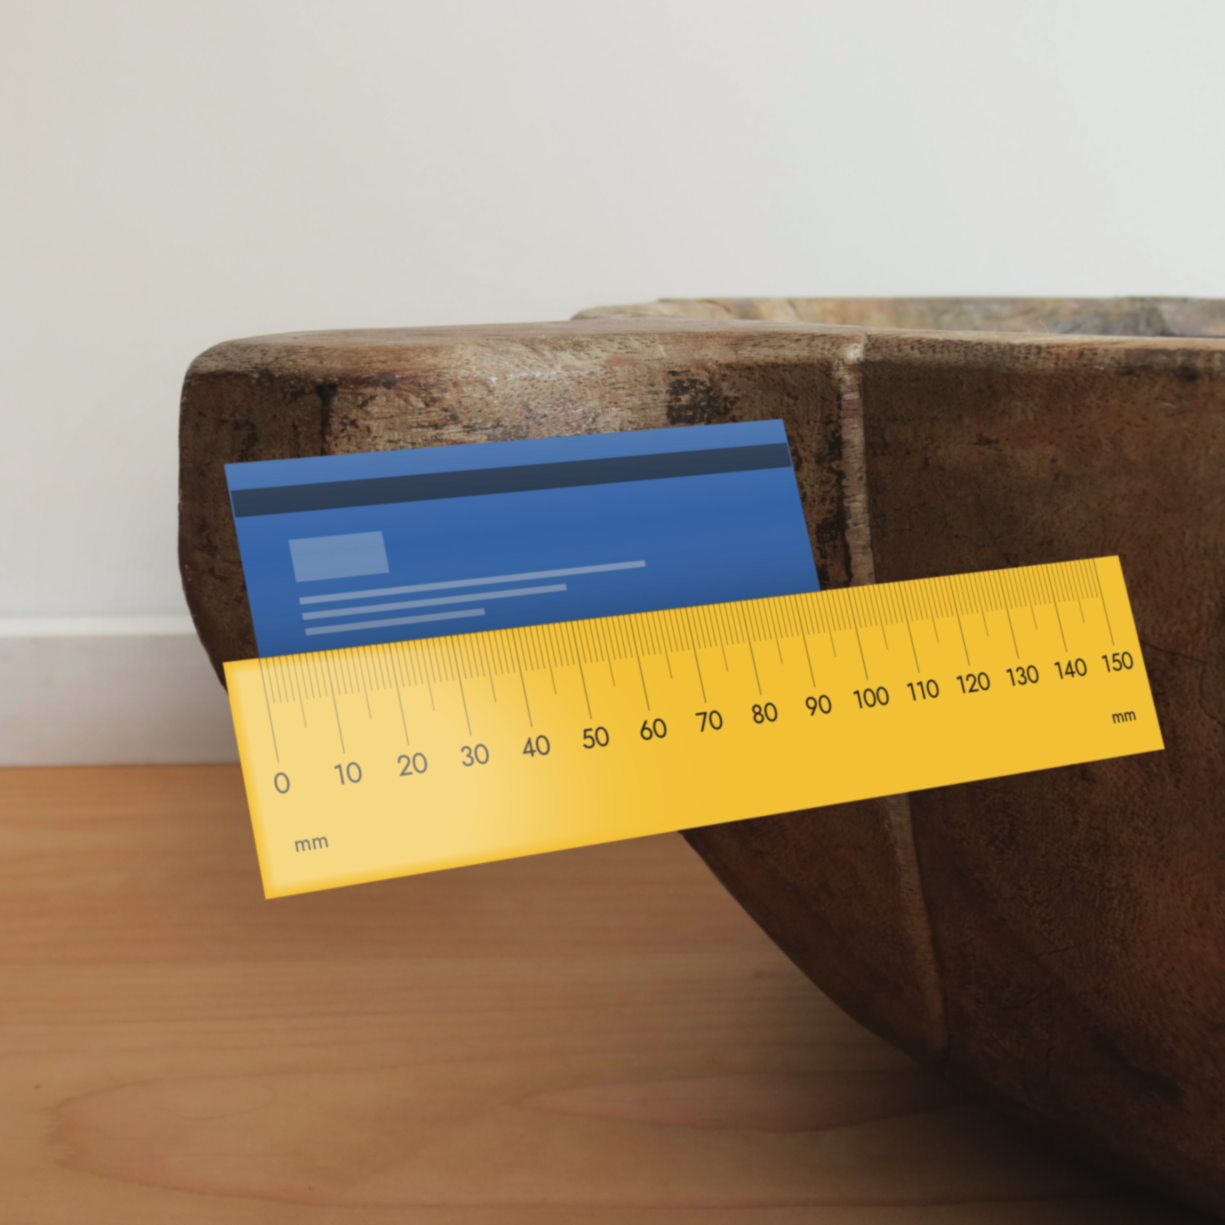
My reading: 95
